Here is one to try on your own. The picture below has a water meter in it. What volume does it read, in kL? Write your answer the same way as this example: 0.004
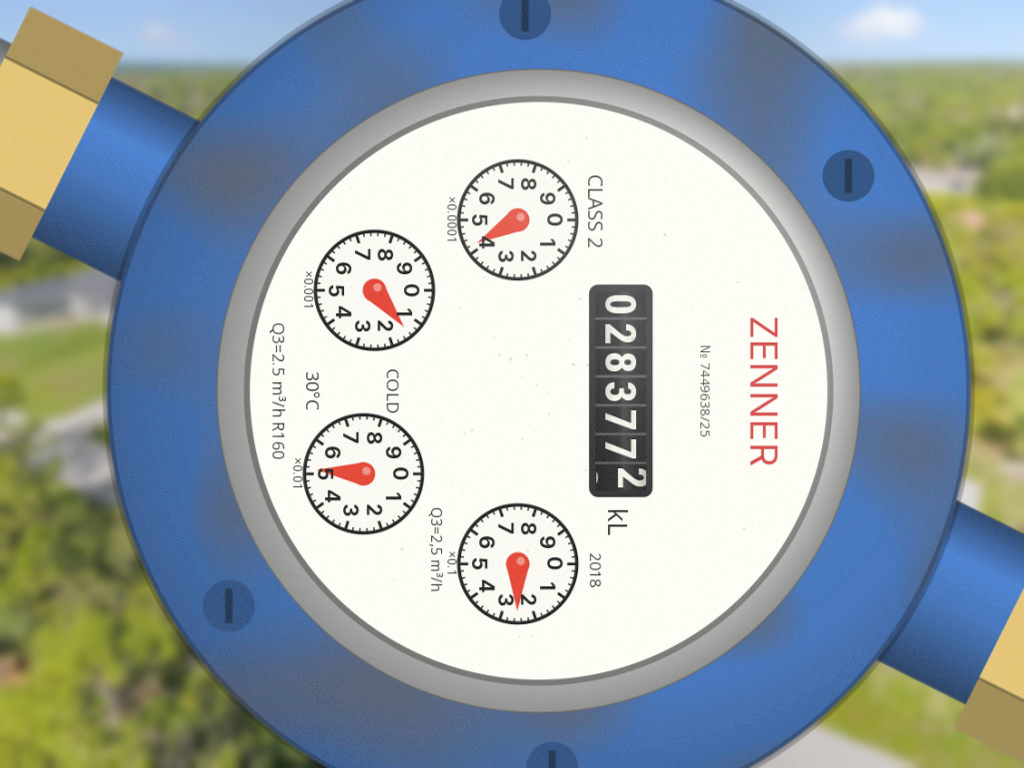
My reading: 283772.2514
